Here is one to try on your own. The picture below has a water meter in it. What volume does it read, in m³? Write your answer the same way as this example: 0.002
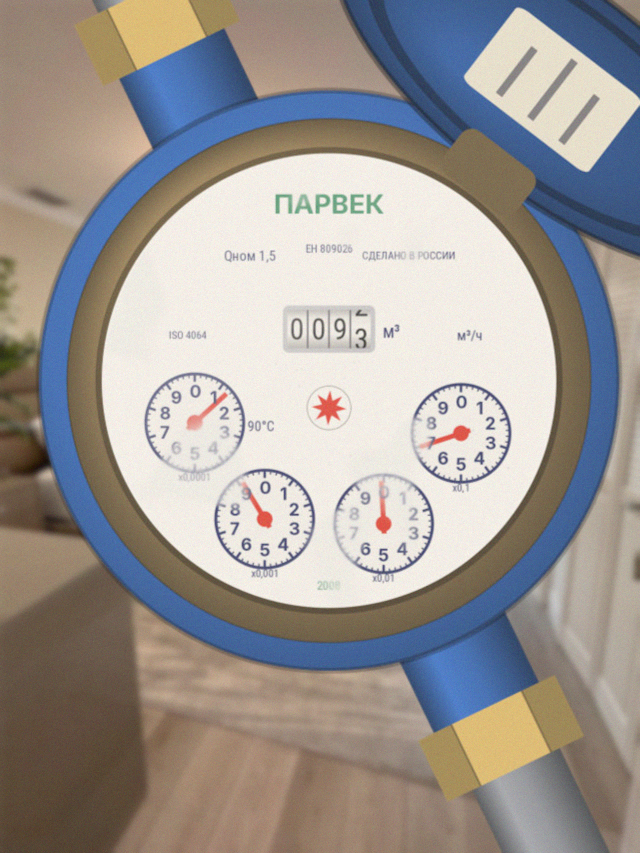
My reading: 92.6991
